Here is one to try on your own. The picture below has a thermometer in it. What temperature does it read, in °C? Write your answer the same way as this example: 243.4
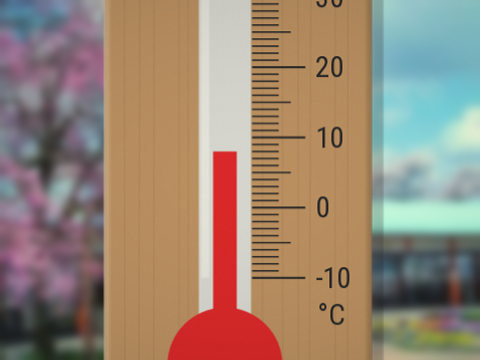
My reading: 8
